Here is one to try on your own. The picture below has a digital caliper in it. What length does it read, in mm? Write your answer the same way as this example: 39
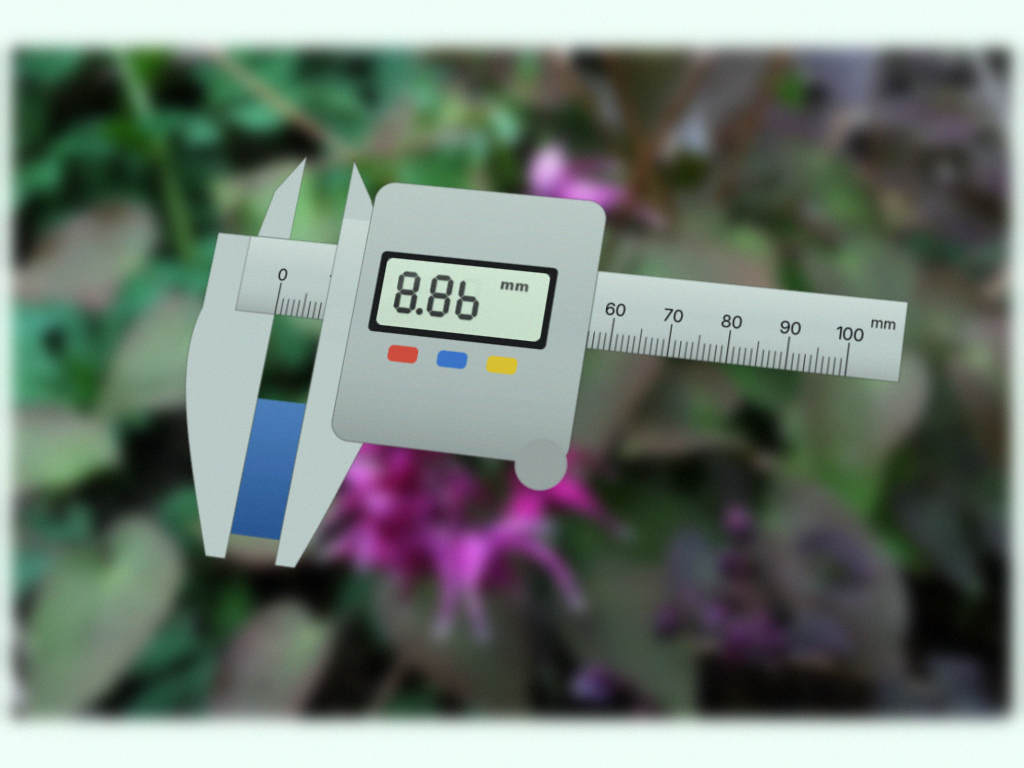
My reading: 8.86
